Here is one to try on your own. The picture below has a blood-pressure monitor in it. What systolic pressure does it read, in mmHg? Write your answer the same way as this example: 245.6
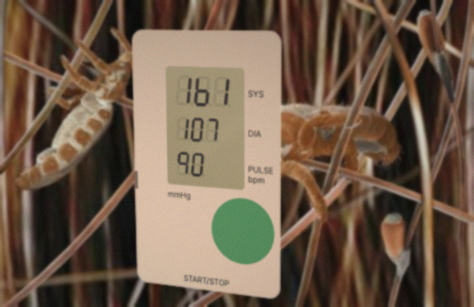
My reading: 161
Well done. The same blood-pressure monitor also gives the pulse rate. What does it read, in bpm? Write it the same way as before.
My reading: 90
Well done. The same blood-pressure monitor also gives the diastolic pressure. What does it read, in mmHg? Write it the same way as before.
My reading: 107
